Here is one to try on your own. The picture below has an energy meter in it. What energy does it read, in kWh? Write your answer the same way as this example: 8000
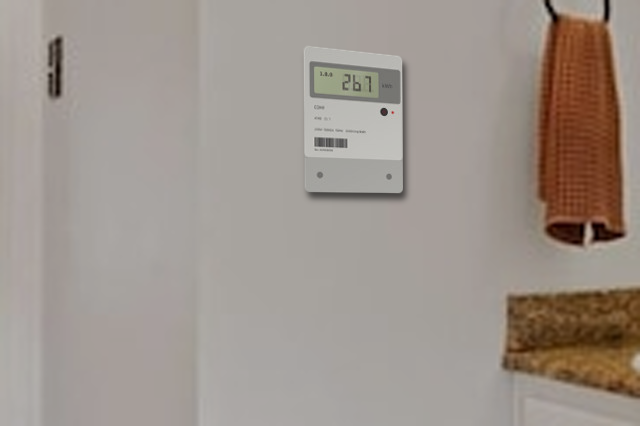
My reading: 267
